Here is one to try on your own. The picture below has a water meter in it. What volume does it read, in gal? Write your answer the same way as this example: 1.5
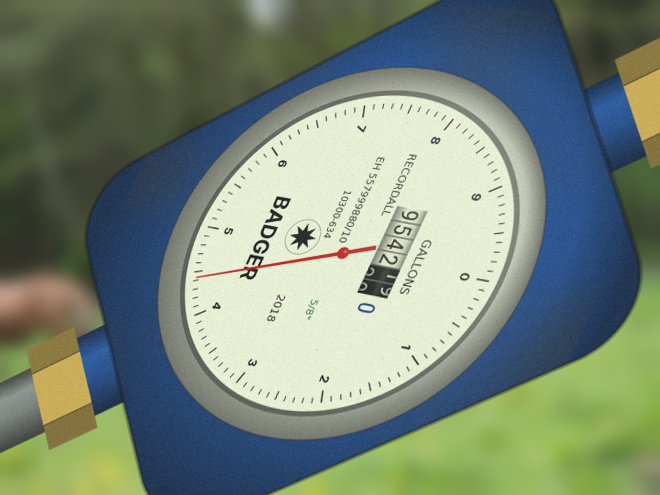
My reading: 9542194.4
